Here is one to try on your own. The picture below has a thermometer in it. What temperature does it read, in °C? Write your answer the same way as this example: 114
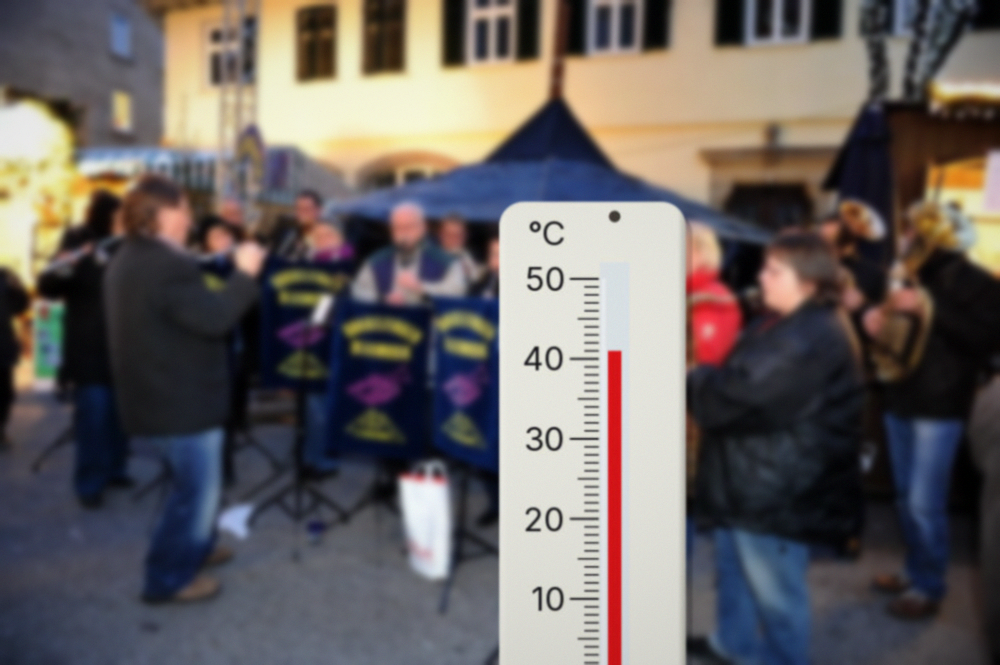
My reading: 41
